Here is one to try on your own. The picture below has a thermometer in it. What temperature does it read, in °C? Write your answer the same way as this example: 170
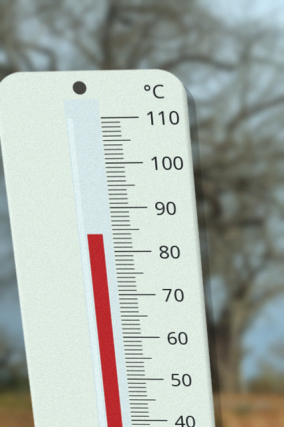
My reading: 84
